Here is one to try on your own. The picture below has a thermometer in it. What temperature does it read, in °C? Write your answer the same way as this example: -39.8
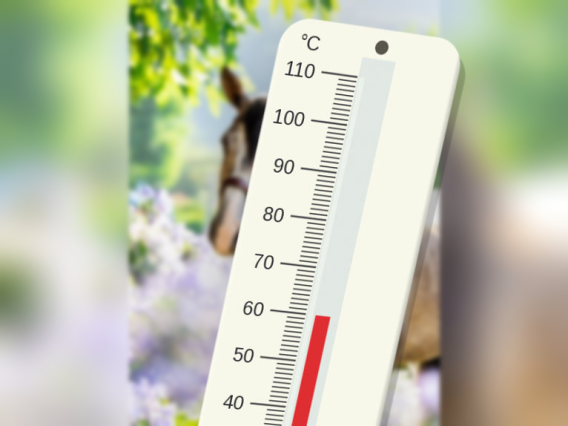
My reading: 60
